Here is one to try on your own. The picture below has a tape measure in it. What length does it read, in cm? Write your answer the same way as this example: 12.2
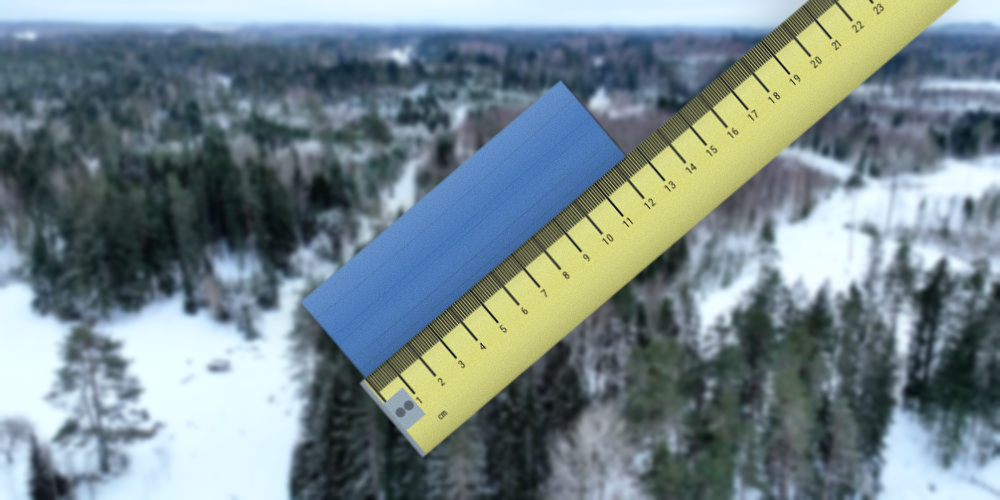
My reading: 12.5
